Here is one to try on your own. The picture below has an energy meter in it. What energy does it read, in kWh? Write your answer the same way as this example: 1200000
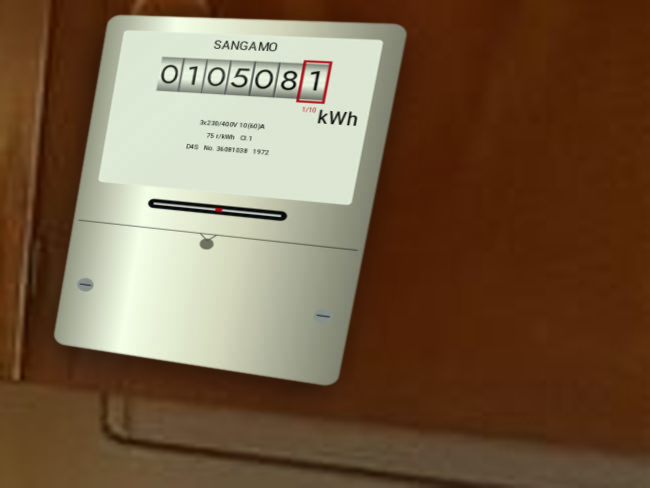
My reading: 10508.1
